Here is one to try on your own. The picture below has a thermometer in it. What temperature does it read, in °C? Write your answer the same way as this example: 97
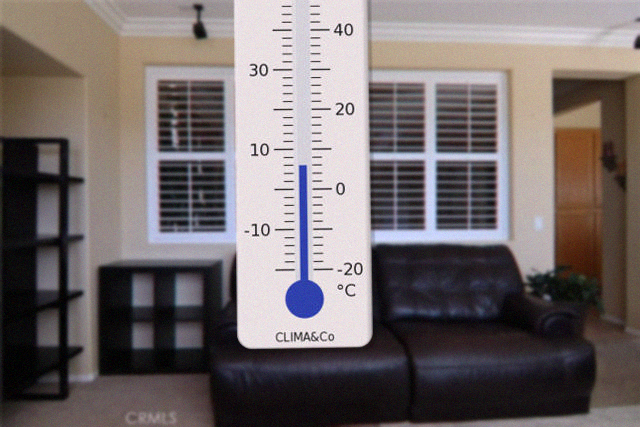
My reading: 6
